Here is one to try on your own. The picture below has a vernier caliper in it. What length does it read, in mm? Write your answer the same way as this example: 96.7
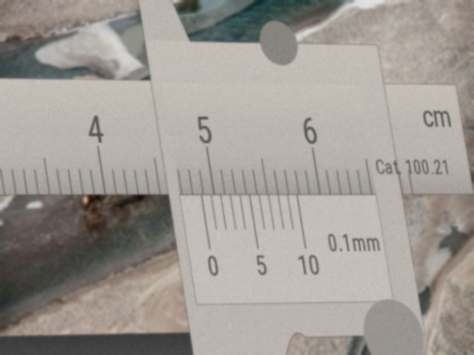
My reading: 48.8
